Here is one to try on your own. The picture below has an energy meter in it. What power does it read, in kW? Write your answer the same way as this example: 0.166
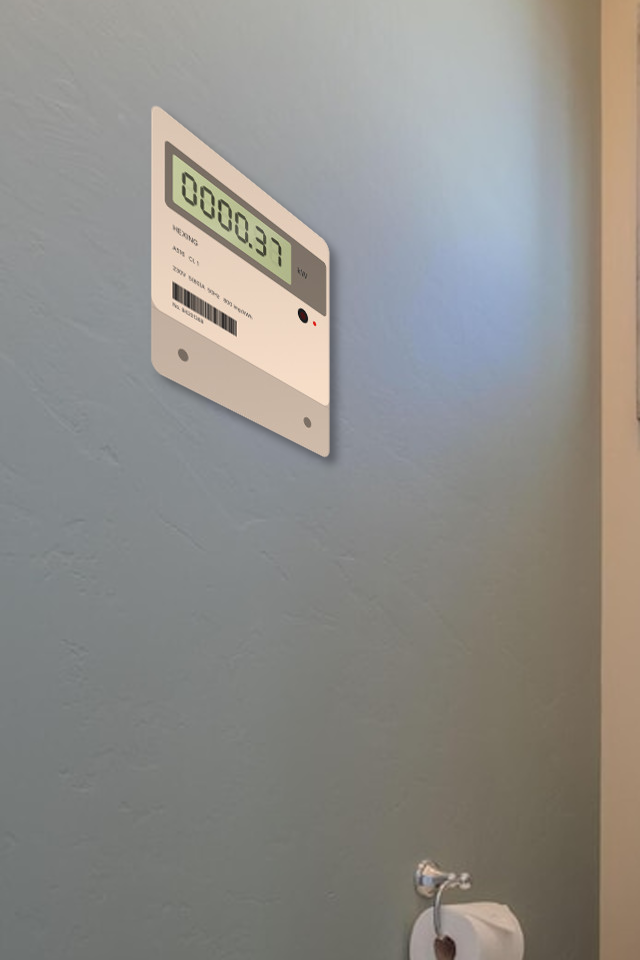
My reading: 0.37
